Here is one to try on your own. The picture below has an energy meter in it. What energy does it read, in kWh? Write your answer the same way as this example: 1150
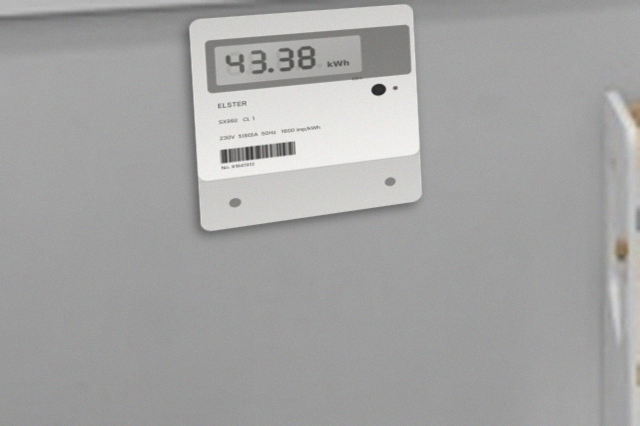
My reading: 43.38
